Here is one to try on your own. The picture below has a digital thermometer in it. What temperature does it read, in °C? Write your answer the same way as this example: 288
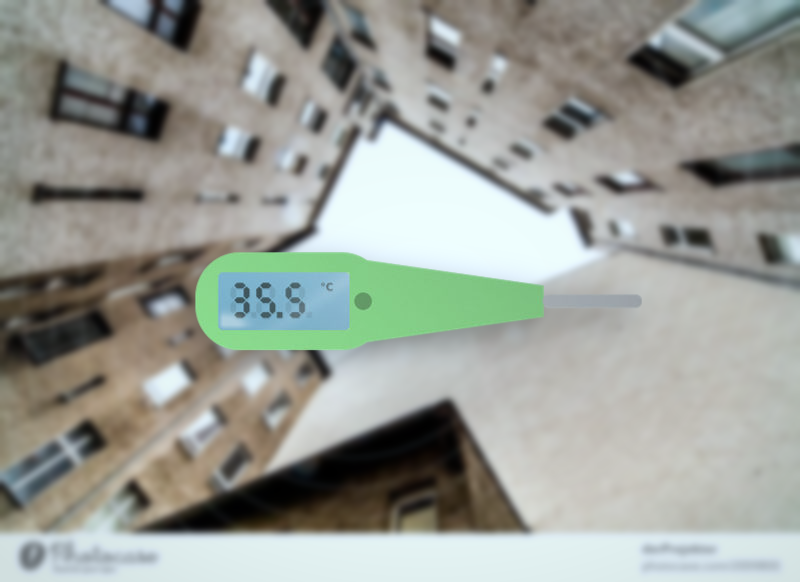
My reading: 35.5
